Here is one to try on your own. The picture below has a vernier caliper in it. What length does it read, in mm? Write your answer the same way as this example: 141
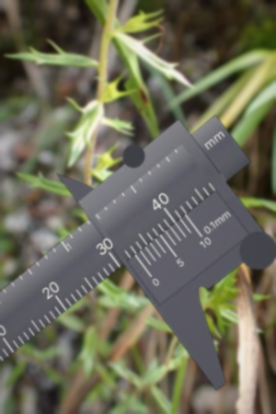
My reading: 32.8
